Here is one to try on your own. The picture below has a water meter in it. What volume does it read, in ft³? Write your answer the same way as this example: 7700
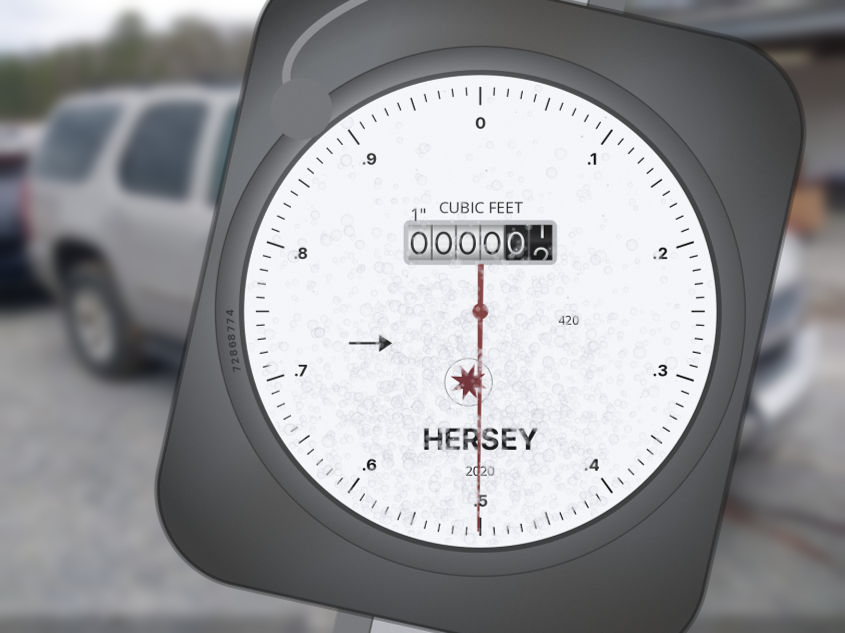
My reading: 1.50
